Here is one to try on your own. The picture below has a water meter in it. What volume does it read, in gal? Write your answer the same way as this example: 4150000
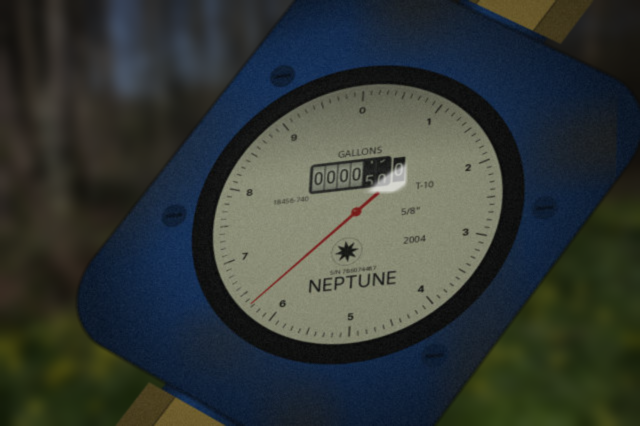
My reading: 496.3
